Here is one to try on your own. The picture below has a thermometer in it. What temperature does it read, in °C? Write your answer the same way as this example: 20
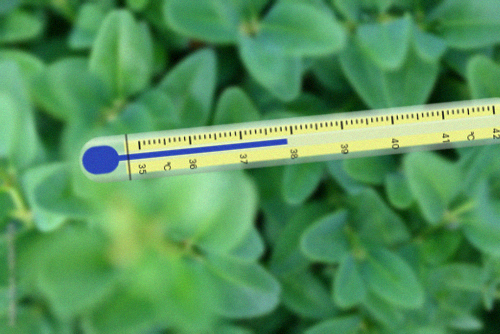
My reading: 37.9
